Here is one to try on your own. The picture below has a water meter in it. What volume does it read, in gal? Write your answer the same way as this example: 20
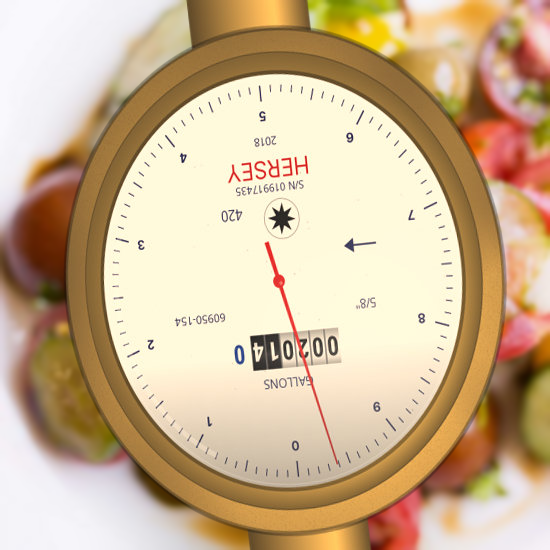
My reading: 20139.6
